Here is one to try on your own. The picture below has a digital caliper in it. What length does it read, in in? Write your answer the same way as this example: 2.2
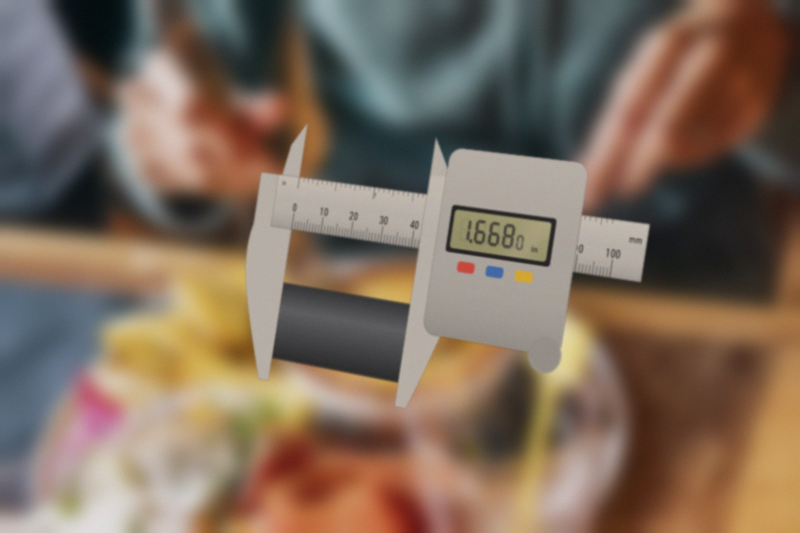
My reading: 1.6680
